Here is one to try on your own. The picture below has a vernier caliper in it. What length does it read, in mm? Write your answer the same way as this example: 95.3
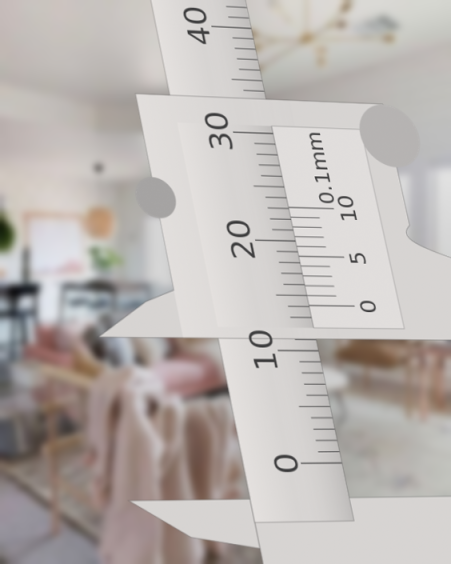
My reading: 14.1
